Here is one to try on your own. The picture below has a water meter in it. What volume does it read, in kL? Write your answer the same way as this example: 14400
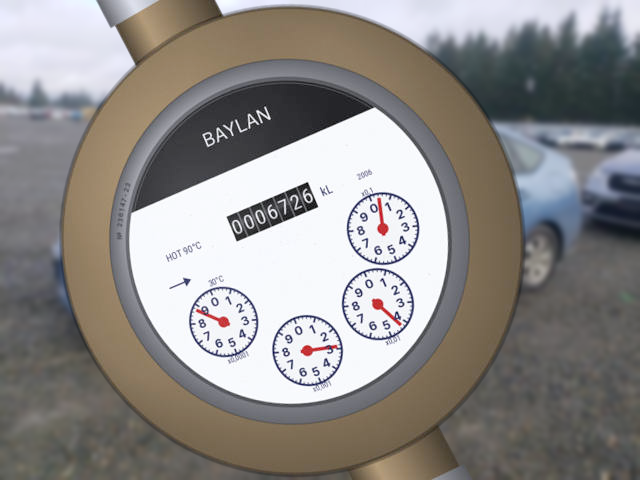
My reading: 6726.0428
